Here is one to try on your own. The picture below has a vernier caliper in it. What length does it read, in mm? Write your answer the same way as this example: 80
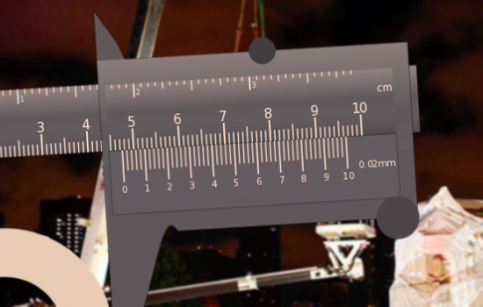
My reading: 47.5
